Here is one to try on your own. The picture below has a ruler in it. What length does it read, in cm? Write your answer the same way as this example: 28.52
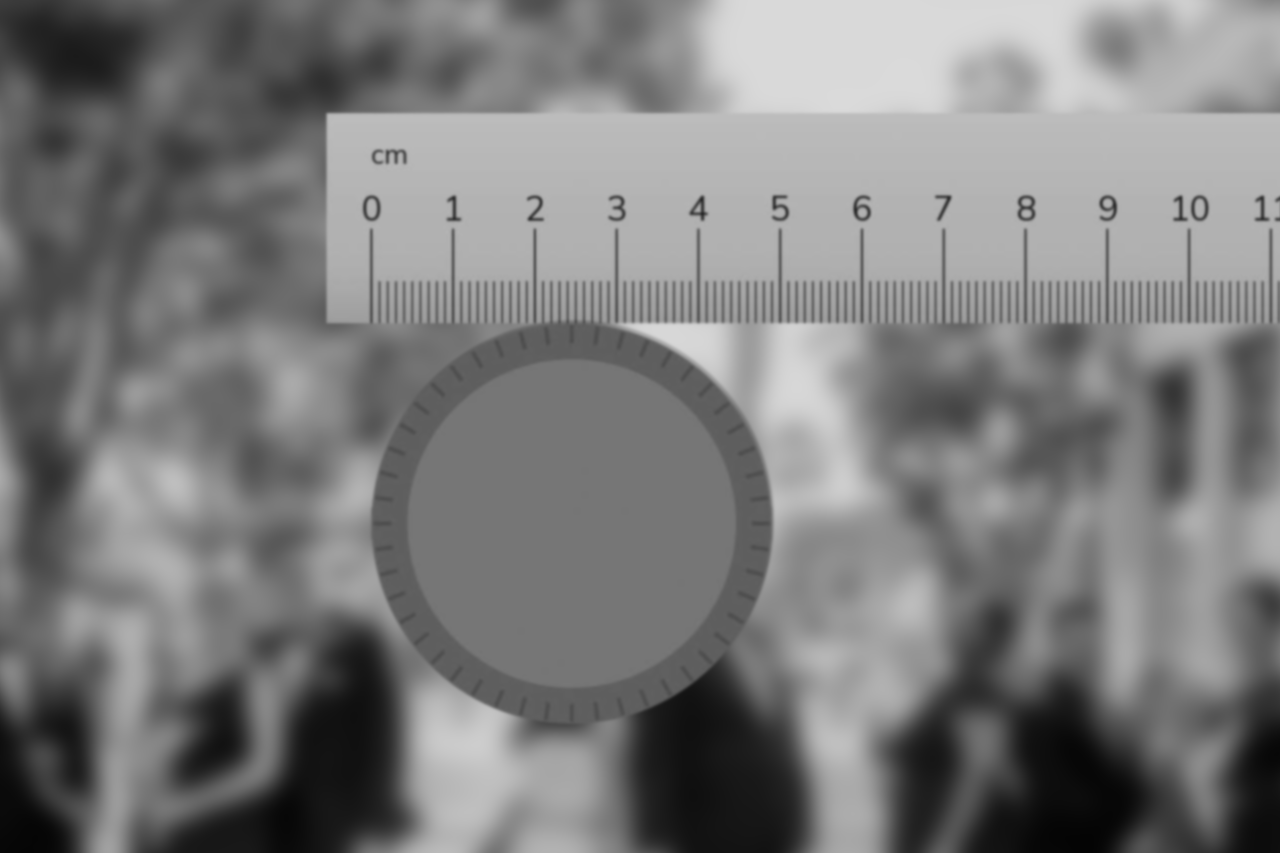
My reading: 4.9
